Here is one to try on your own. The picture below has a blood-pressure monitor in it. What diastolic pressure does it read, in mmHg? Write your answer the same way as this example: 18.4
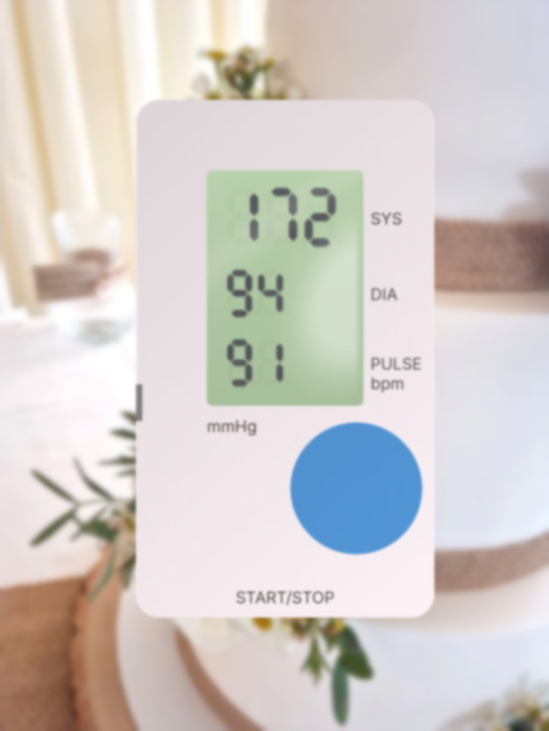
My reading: 94
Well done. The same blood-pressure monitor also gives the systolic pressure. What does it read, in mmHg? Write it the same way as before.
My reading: 172
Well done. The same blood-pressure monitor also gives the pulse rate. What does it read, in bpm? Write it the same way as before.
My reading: 91
